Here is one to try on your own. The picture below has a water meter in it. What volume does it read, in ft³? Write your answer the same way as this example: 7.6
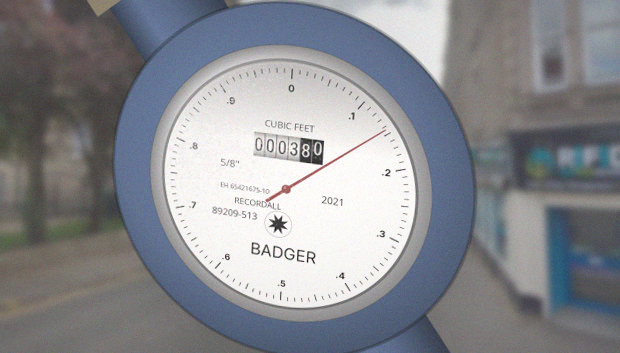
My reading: 380.14
